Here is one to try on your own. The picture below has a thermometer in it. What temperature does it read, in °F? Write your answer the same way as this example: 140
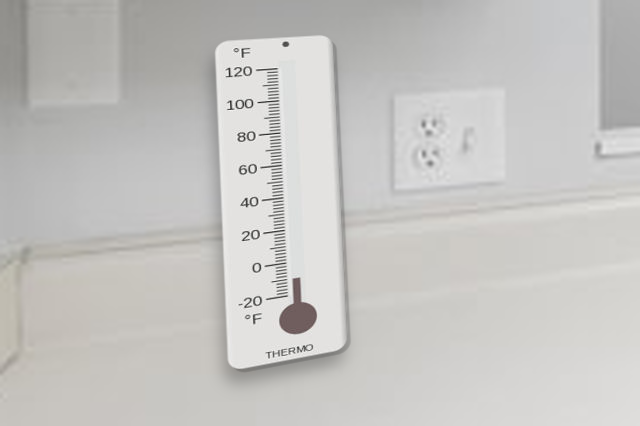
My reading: -10
